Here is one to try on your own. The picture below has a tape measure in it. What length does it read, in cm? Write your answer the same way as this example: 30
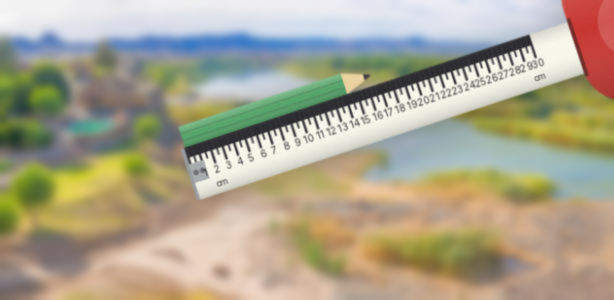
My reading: 16.5
